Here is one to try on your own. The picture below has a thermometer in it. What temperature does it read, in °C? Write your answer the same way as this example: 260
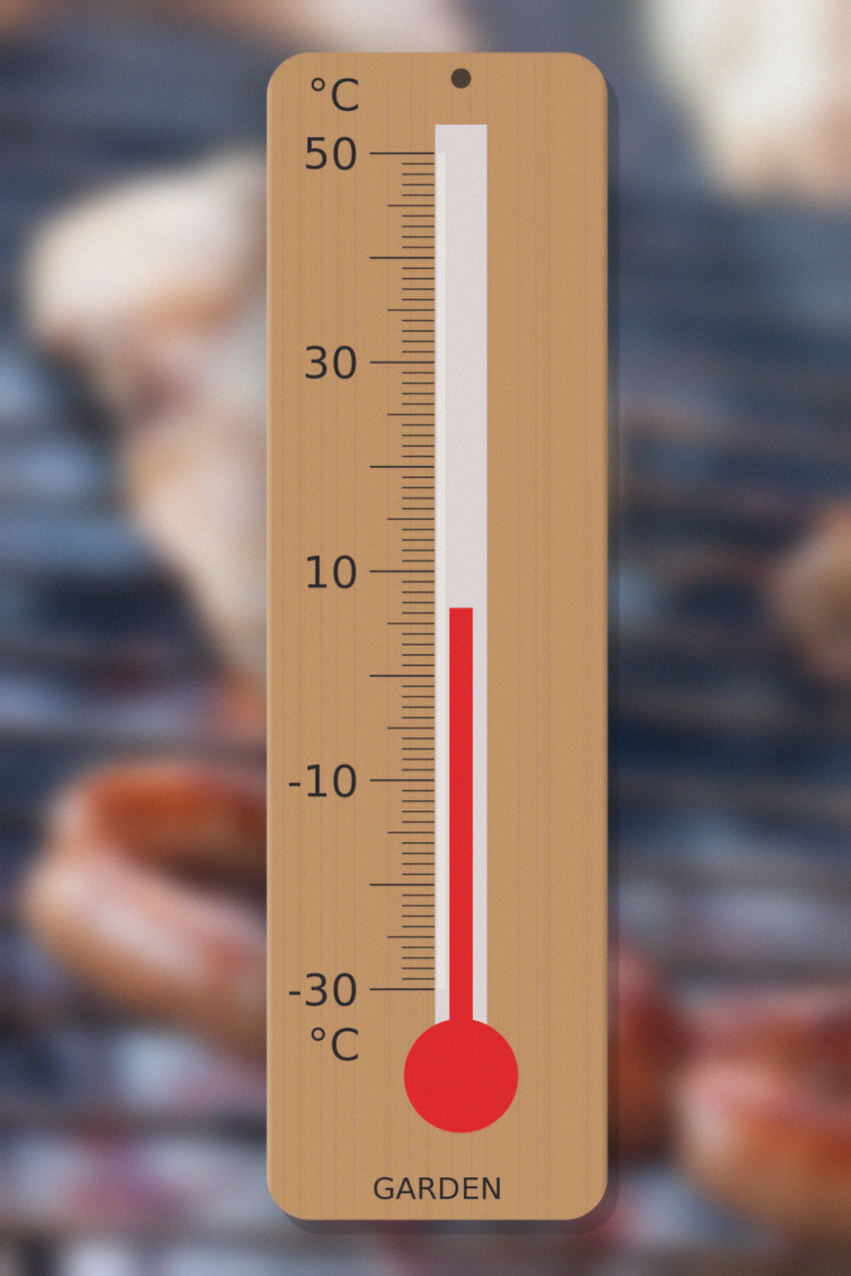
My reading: 6.5
